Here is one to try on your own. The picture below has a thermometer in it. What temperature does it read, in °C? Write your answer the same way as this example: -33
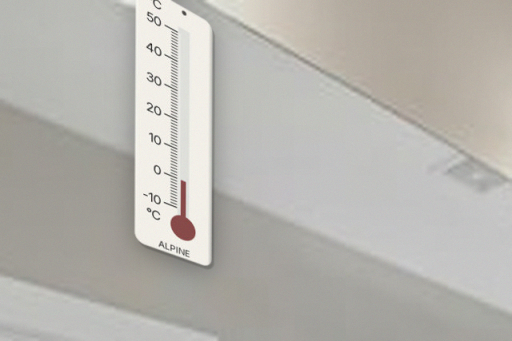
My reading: 0
